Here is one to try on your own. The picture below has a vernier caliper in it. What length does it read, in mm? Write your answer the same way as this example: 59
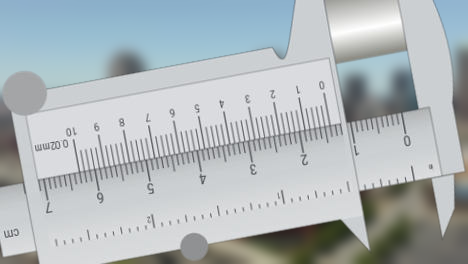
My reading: 14.0
